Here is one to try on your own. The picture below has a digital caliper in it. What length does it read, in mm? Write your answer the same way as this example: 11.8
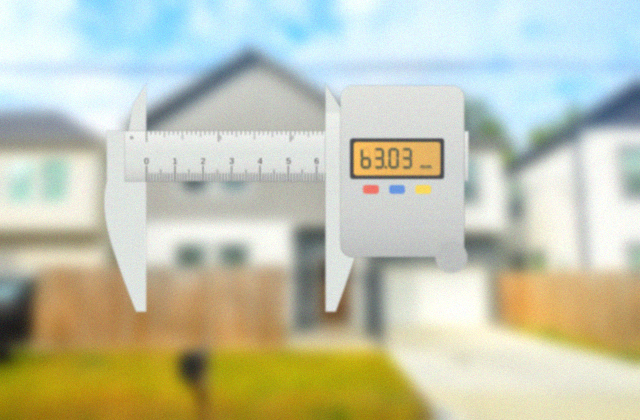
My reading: 63.03
